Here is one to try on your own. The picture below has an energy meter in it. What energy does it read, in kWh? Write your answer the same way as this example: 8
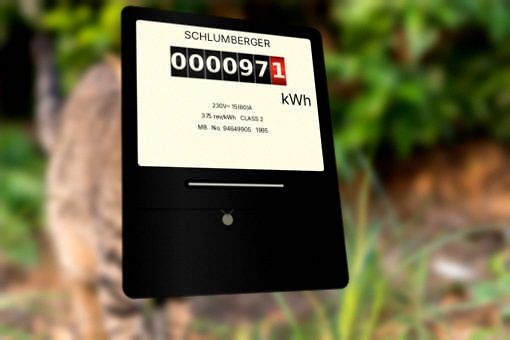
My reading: 97.1
